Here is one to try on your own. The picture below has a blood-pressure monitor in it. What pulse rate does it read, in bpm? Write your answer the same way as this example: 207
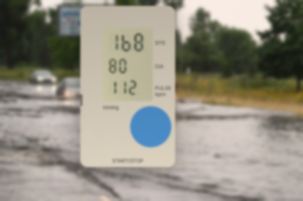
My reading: 112
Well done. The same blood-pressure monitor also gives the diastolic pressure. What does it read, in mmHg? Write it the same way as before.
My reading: 80
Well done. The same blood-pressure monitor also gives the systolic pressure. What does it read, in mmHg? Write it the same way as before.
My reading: 168
